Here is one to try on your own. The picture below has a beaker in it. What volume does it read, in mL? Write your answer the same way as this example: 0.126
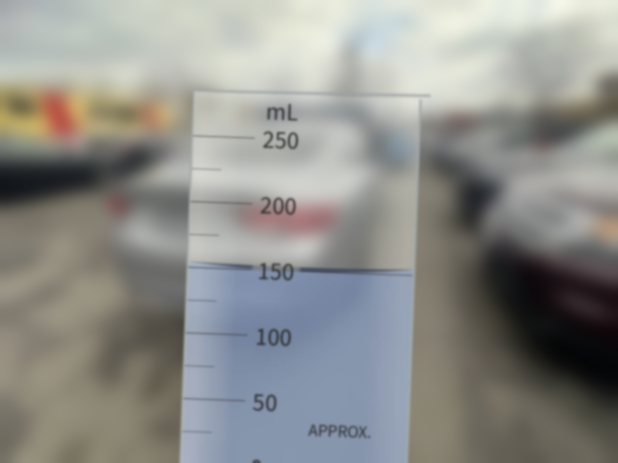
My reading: 150
